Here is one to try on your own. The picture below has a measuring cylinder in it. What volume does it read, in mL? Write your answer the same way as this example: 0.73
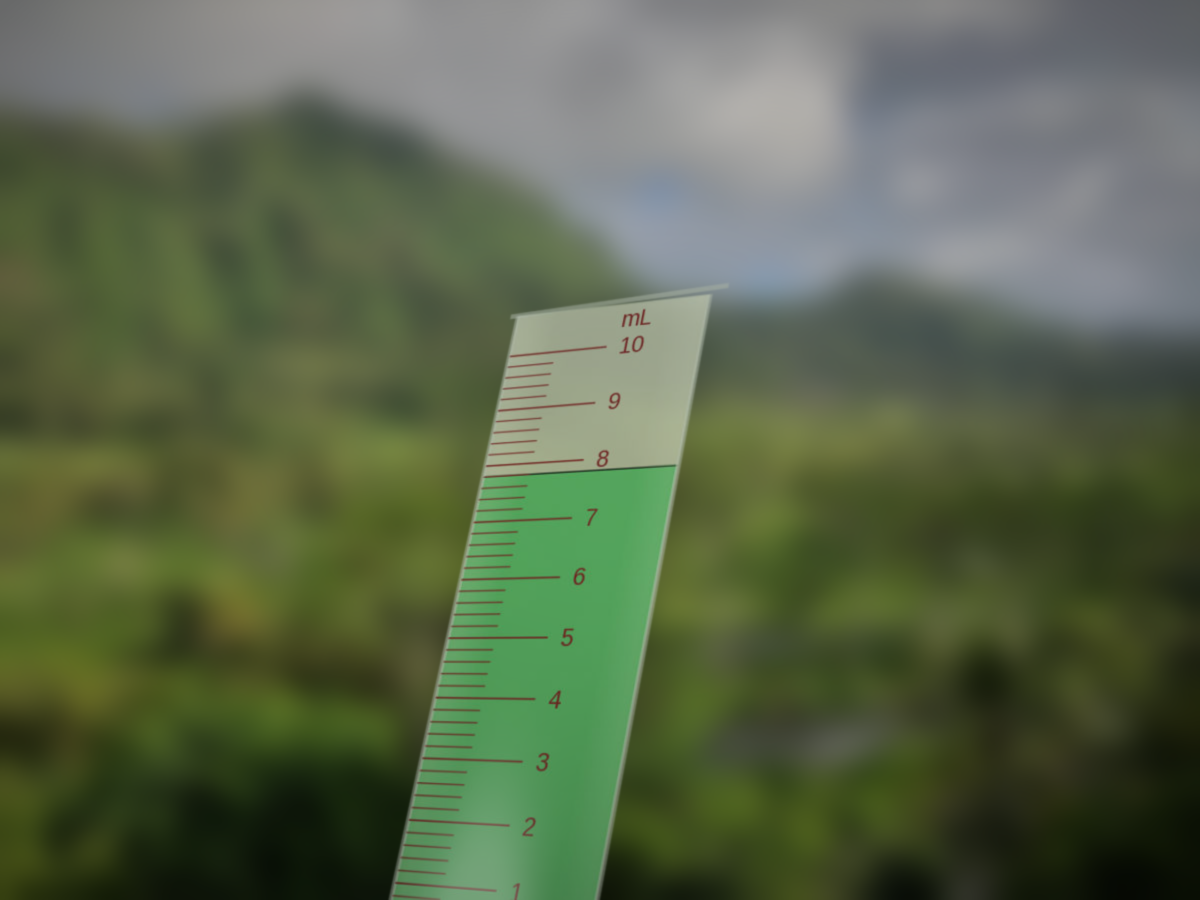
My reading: 7.8
